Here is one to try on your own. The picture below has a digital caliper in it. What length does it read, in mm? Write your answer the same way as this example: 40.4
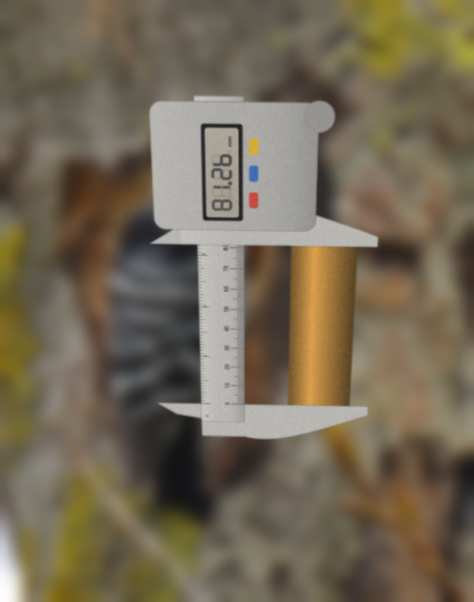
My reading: 81.26
